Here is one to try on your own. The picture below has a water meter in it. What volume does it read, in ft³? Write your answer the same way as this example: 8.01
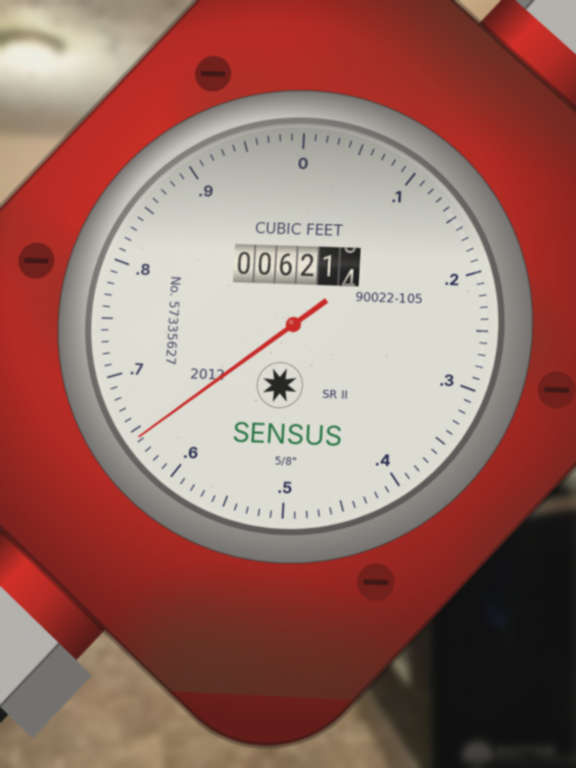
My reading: 6213.64
